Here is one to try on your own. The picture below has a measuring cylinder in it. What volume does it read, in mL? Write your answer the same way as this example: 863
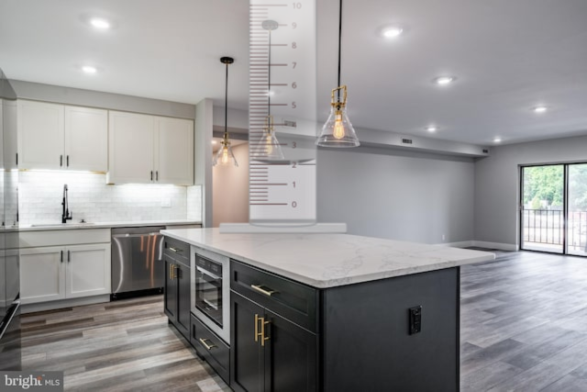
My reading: 2
